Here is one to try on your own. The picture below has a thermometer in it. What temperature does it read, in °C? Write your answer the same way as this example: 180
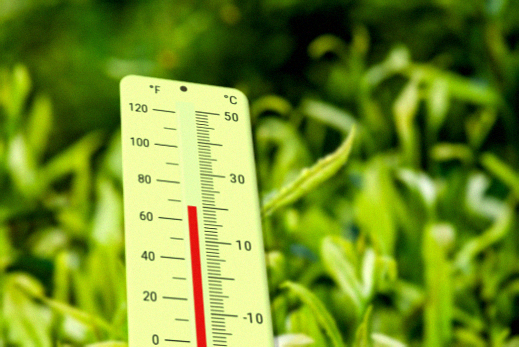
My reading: 20
